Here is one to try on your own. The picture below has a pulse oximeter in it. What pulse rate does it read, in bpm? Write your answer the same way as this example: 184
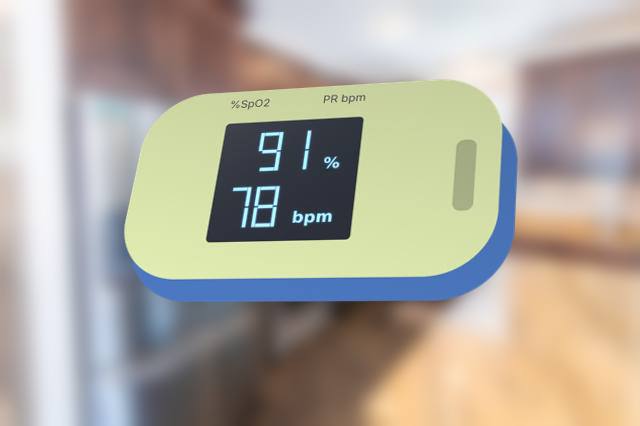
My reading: 78
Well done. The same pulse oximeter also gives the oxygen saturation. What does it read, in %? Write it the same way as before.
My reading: 91
